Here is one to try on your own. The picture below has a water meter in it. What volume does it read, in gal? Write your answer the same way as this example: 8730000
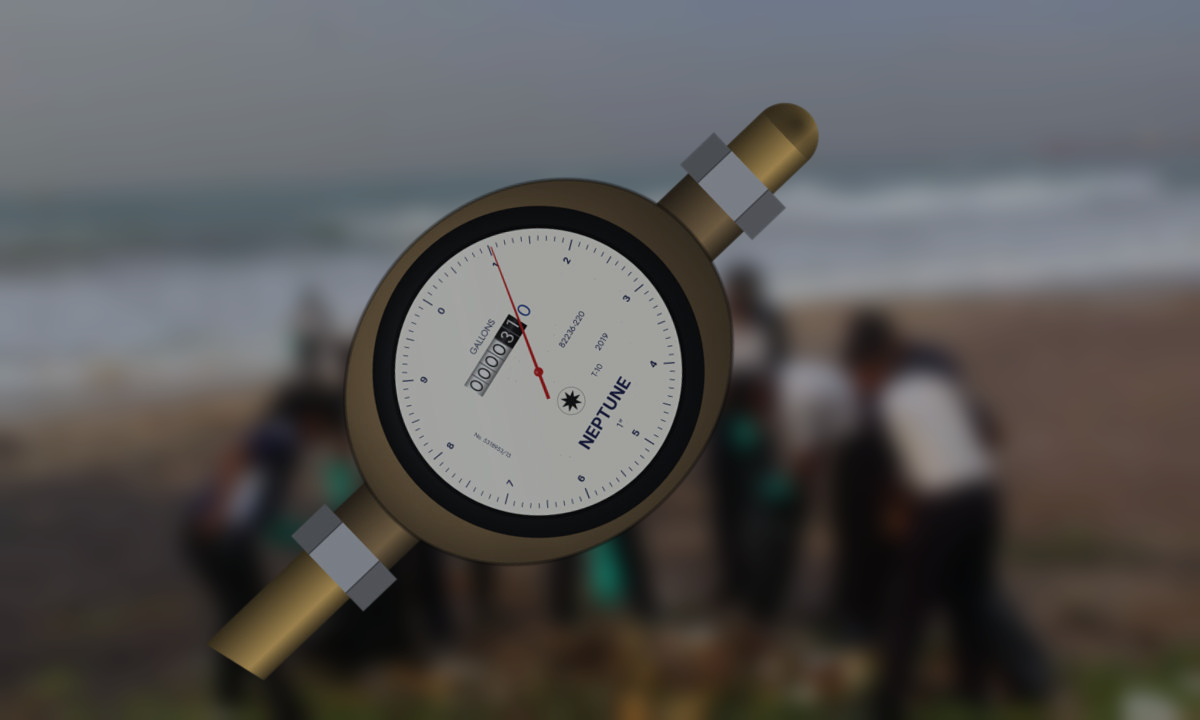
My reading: 311.0
